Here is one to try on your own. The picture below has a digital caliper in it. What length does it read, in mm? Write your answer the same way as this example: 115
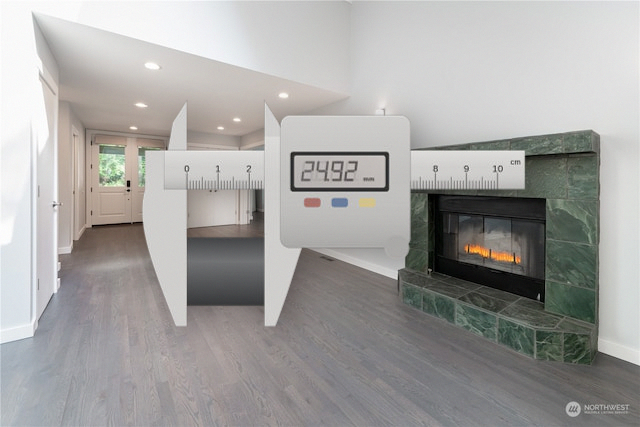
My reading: 24.92
